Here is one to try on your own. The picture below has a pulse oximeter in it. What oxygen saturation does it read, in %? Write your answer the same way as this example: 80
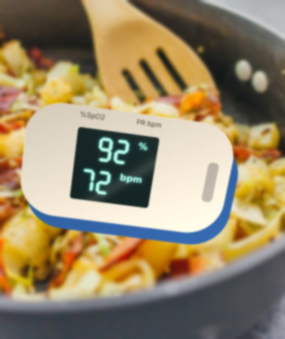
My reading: 92
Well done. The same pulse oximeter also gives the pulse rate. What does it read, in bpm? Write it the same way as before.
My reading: 72
